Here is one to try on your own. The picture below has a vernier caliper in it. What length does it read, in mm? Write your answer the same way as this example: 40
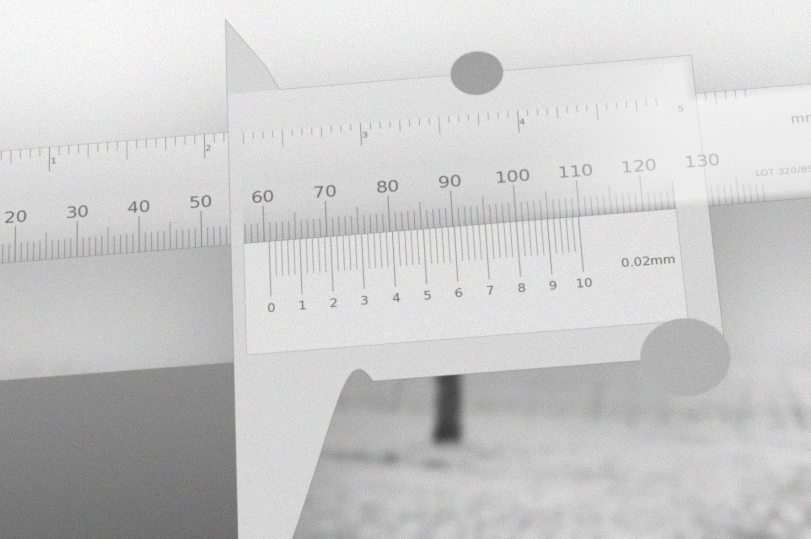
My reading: 60.8
